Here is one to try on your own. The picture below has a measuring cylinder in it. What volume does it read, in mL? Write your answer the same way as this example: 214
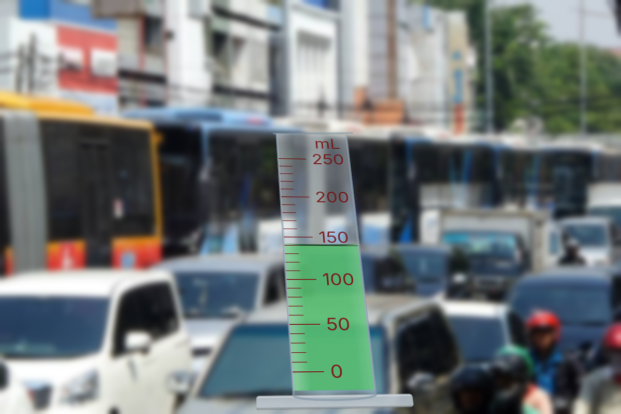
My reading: 140
